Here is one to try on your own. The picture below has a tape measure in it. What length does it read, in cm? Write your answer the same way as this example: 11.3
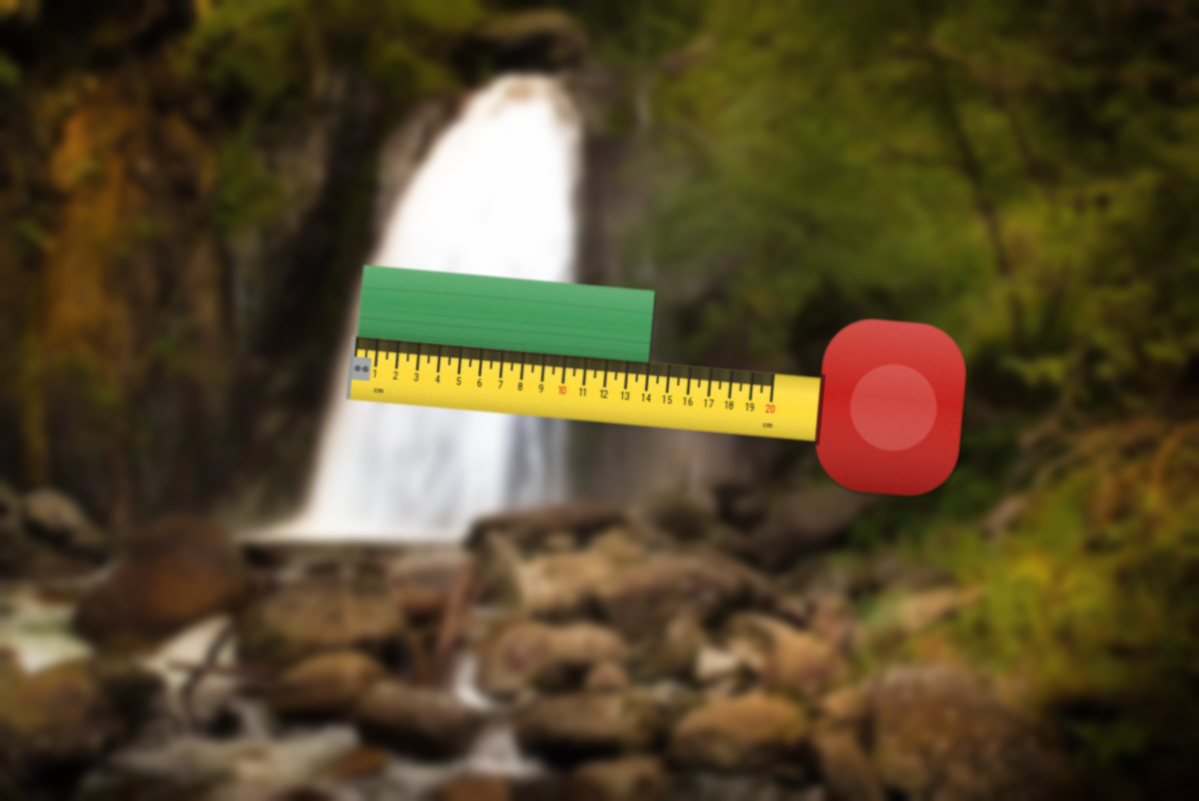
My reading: 14
